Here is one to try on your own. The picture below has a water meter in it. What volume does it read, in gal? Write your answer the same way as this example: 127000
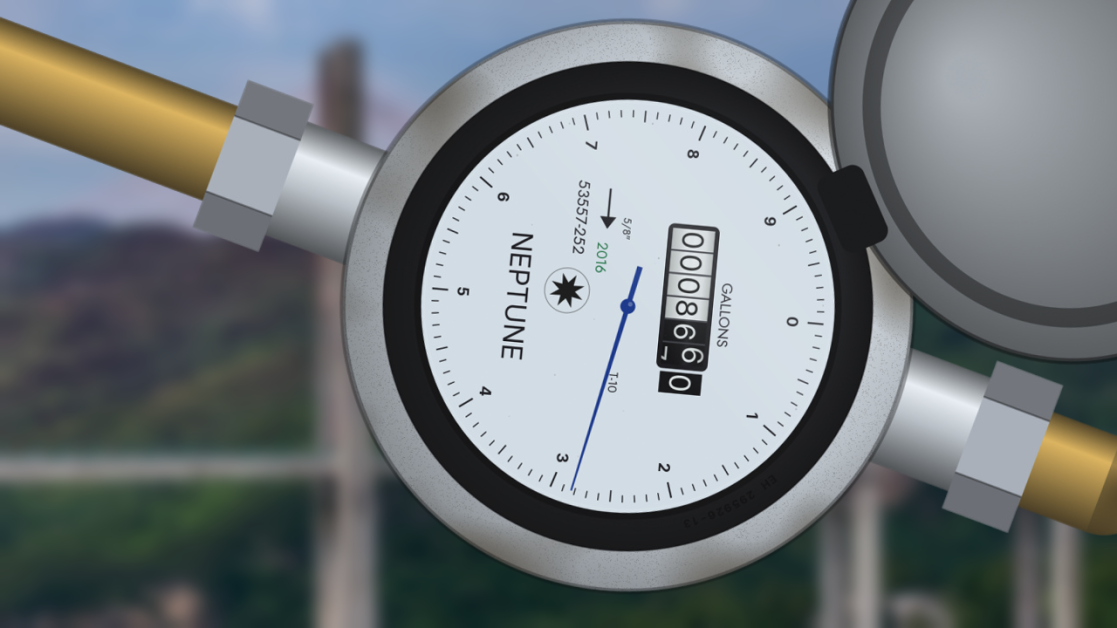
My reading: 8662.8
